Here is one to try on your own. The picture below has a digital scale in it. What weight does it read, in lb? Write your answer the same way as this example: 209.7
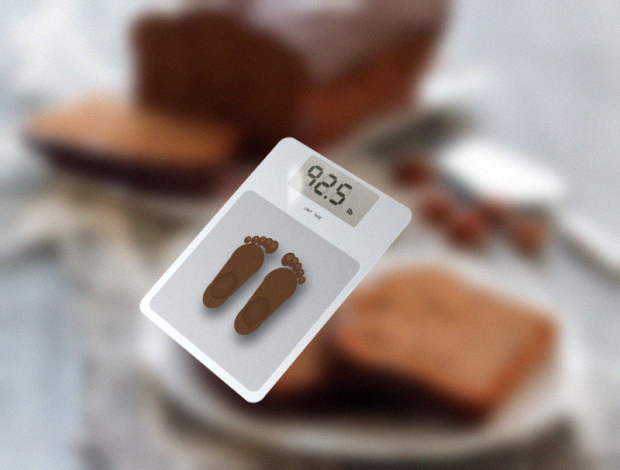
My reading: 92.5
